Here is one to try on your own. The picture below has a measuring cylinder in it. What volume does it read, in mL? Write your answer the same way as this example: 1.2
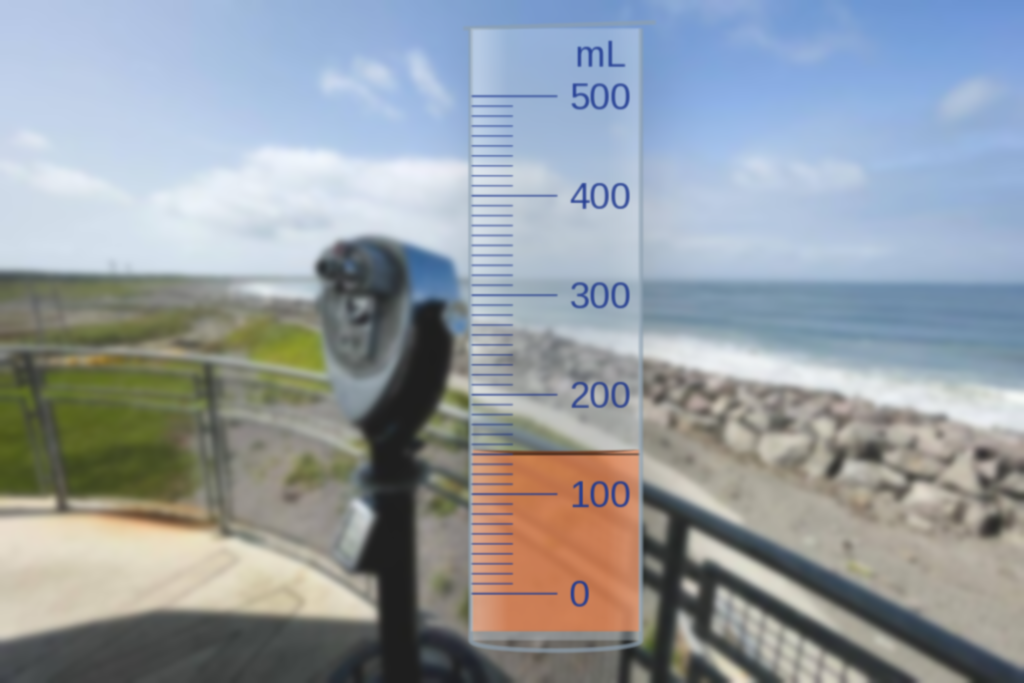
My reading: 140
